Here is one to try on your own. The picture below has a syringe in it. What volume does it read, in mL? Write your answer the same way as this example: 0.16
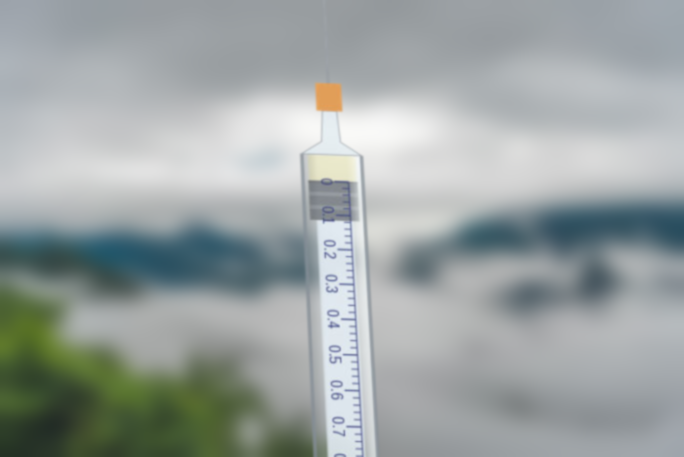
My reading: 0
